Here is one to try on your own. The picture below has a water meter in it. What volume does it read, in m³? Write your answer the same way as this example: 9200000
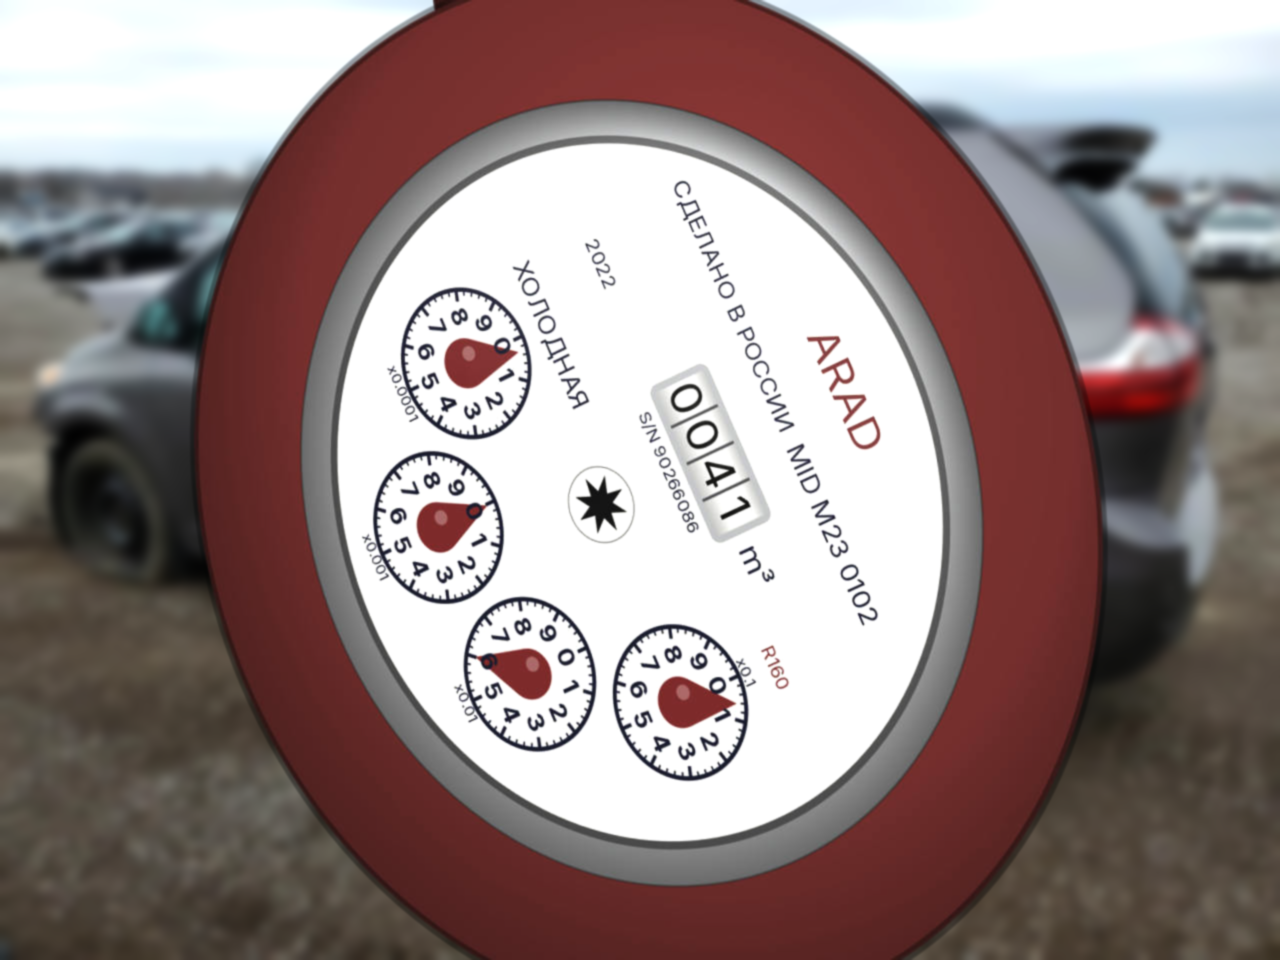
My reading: 41.0600
